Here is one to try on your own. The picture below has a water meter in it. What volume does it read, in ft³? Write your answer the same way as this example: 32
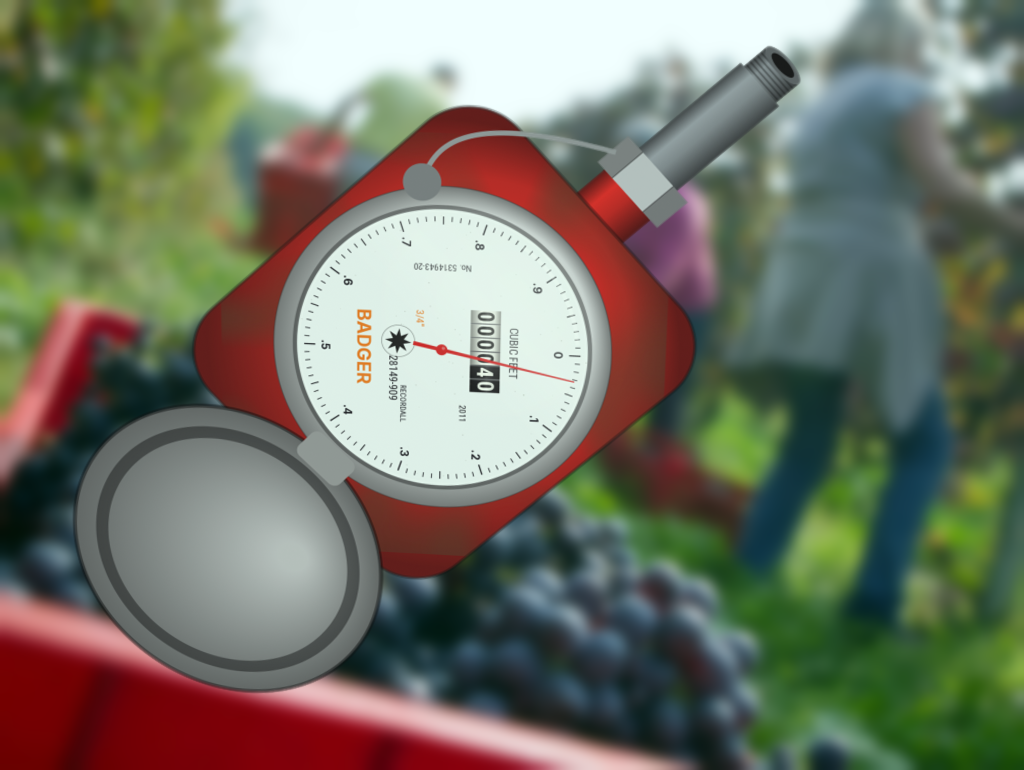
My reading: 40.03
